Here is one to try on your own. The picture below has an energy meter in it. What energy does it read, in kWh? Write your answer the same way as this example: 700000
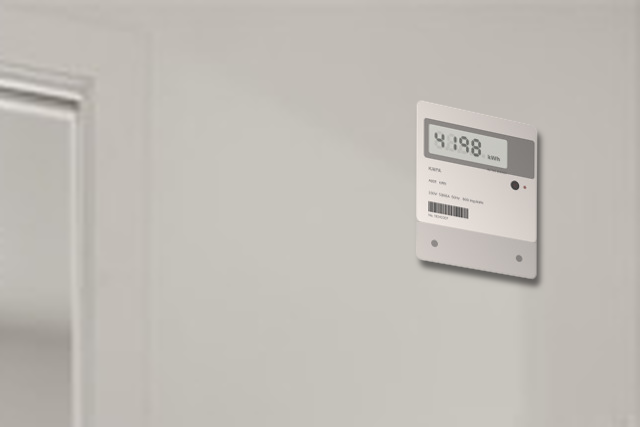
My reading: 4198
